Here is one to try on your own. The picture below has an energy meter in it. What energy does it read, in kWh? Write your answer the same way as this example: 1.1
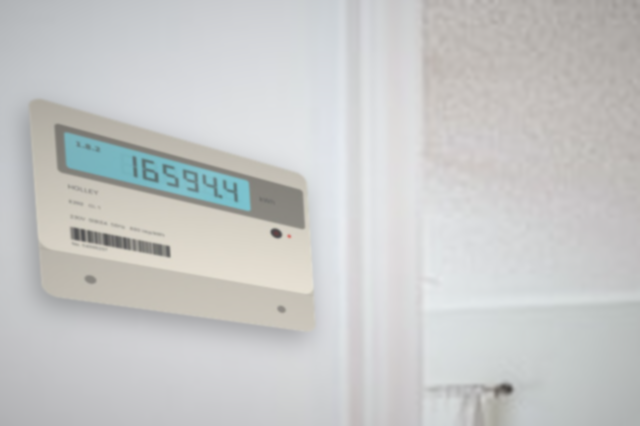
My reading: 16594.4
